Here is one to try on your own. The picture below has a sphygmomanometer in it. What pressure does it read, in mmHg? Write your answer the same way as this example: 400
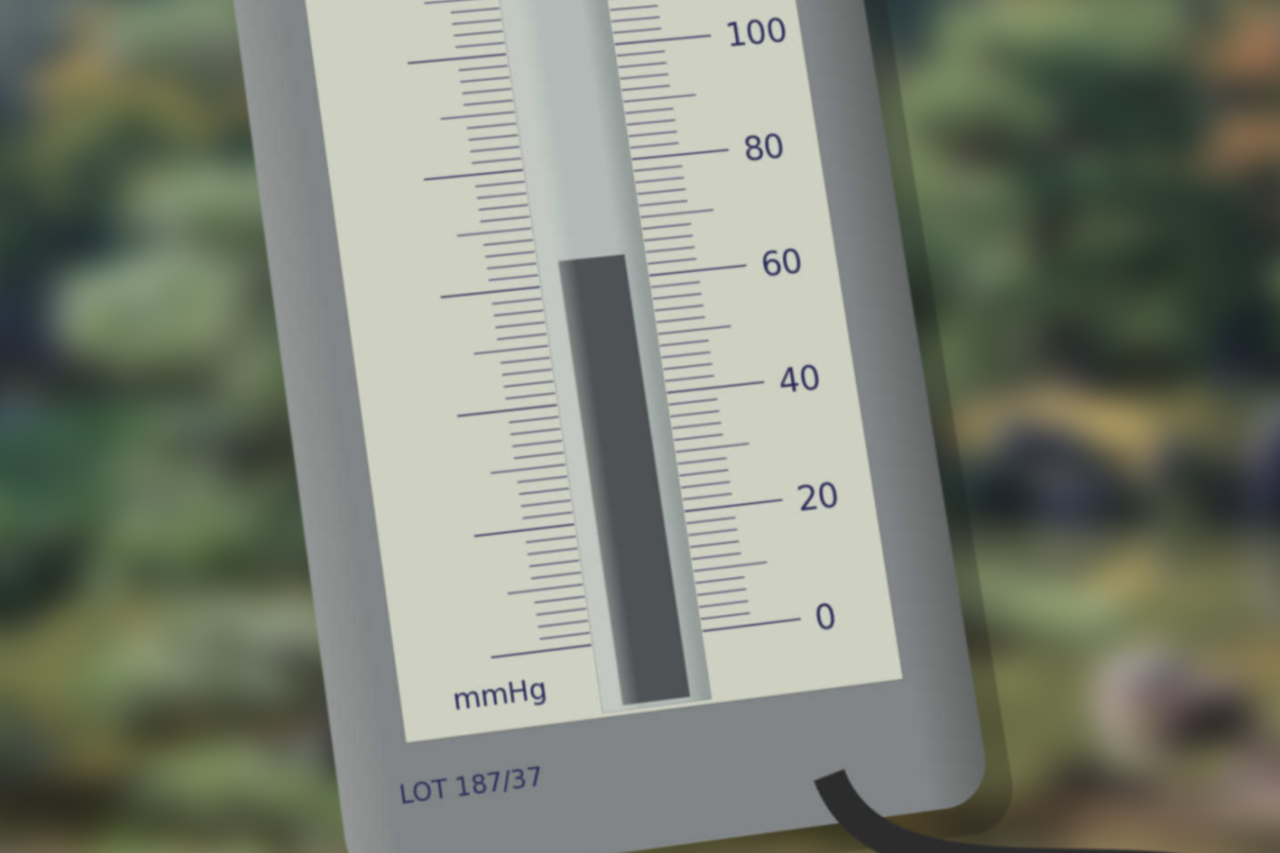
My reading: 64
